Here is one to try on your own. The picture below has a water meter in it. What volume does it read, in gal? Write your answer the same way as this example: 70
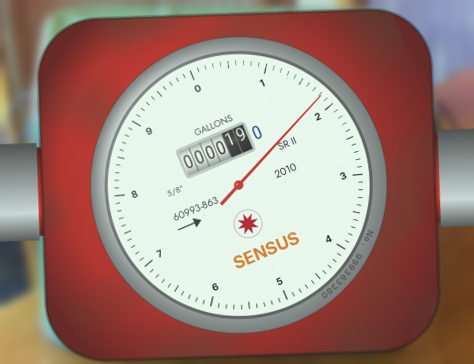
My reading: 191.8
